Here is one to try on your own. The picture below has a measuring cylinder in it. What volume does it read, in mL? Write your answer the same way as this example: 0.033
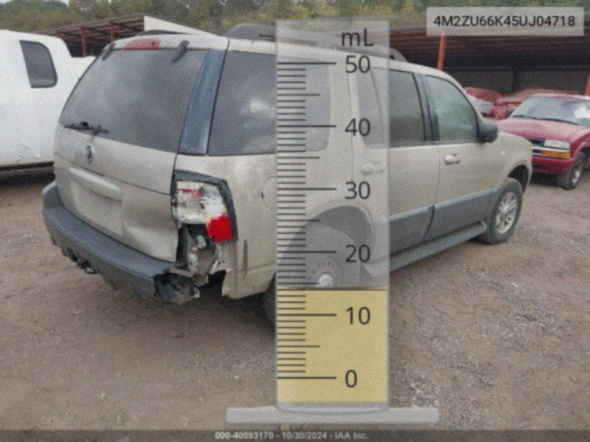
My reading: 14
